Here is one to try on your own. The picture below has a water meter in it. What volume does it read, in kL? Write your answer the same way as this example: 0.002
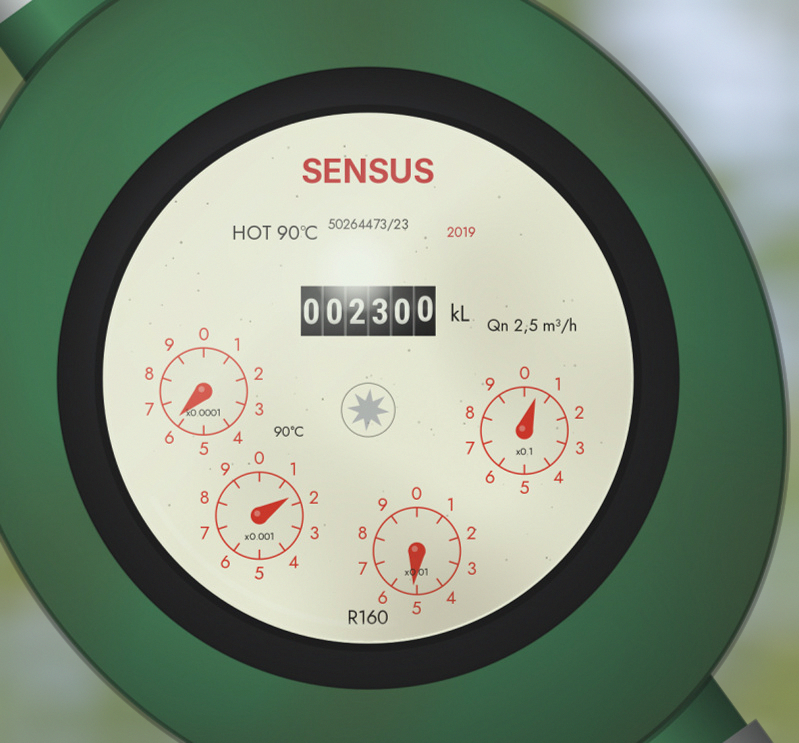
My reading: 2300.0516
